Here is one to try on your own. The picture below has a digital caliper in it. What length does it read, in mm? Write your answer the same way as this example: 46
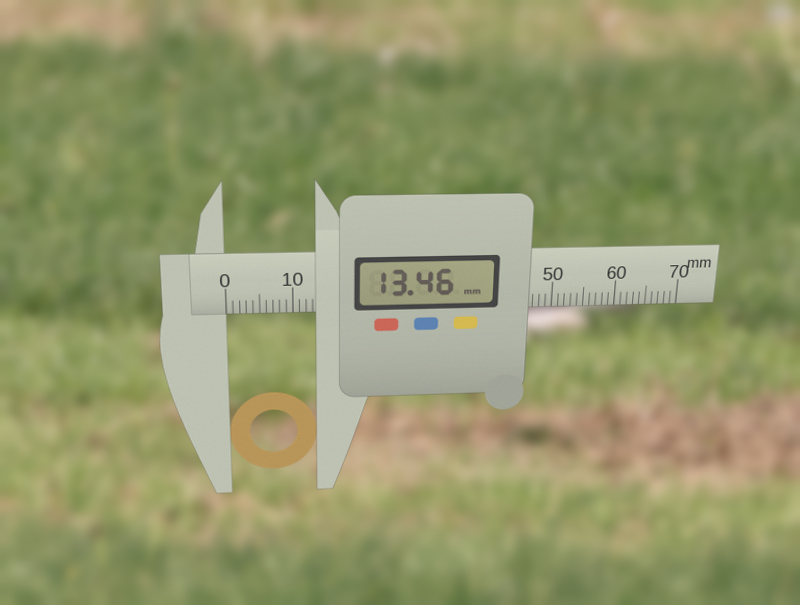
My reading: 13.46
